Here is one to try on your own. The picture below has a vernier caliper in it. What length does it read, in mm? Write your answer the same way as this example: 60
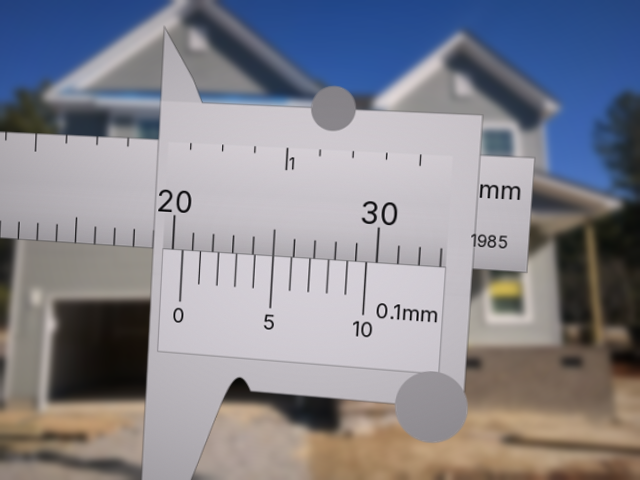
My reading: 20.5
